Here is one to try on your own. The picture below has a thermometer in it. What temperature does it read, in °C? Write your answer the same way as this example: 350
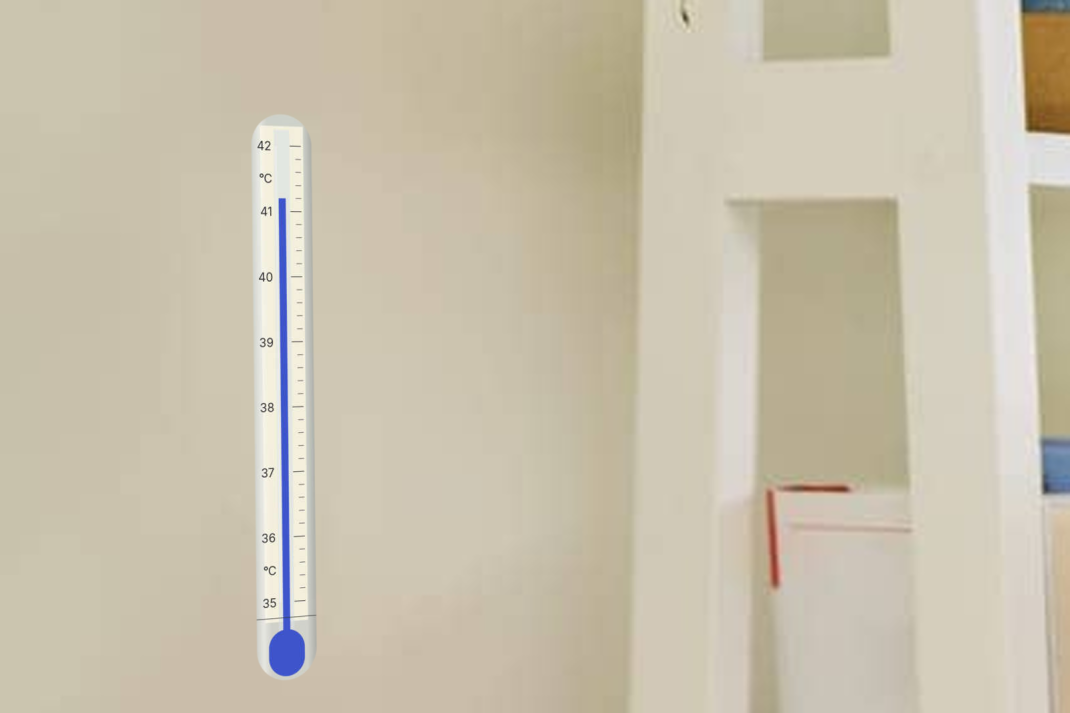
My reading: 41.2
